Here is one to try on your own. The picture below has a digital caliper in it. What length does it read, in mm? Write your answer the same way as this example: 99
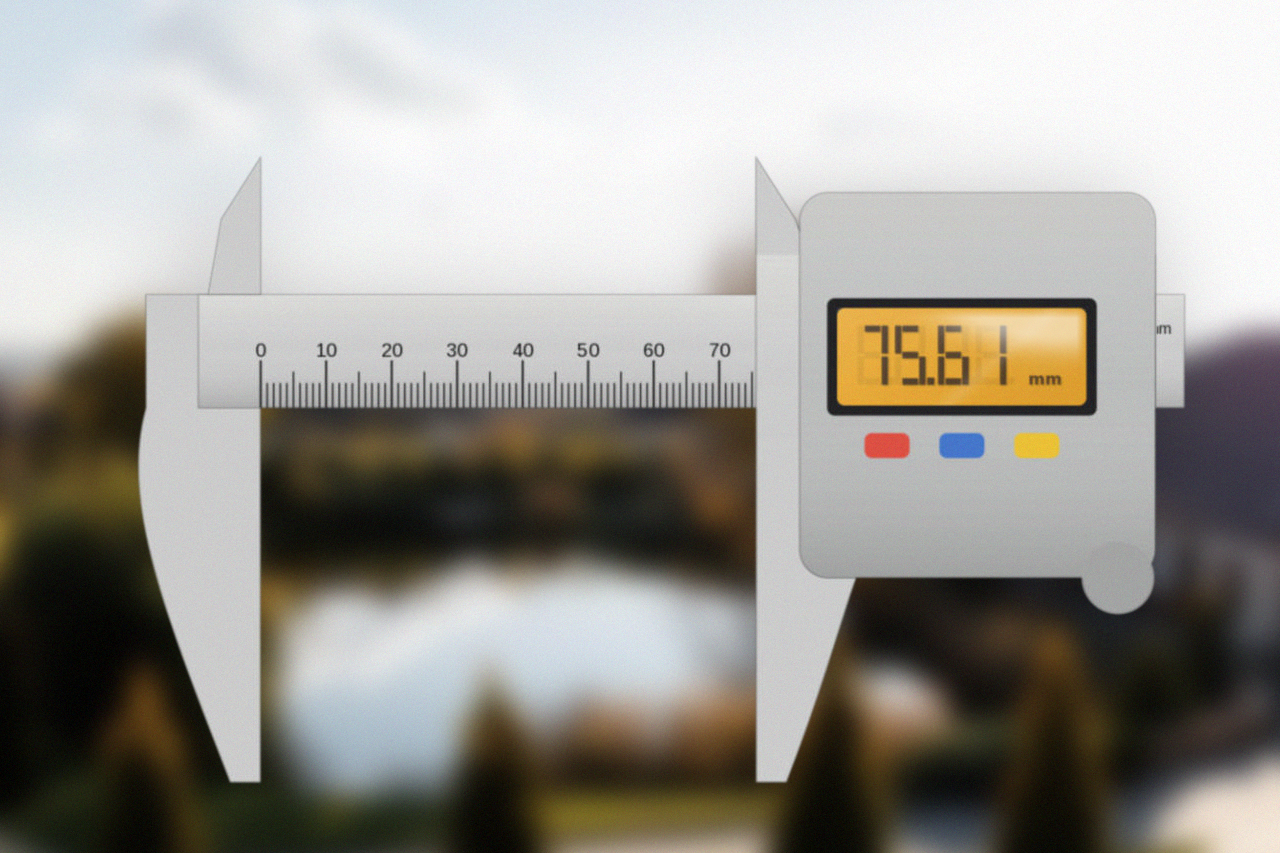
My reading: 75.61
